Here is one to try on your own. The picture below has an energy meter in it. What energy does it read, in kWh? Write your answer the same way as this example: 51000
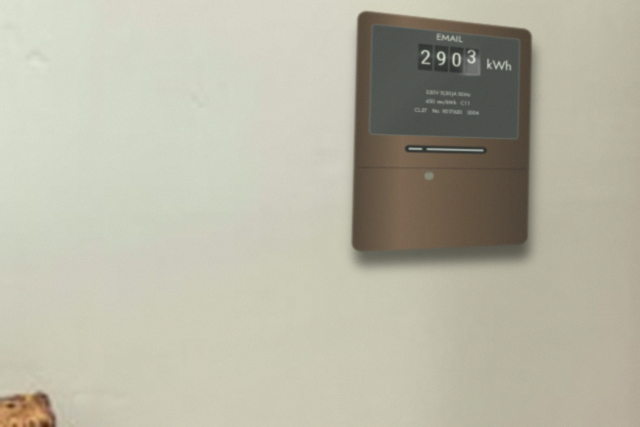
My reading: 2903
